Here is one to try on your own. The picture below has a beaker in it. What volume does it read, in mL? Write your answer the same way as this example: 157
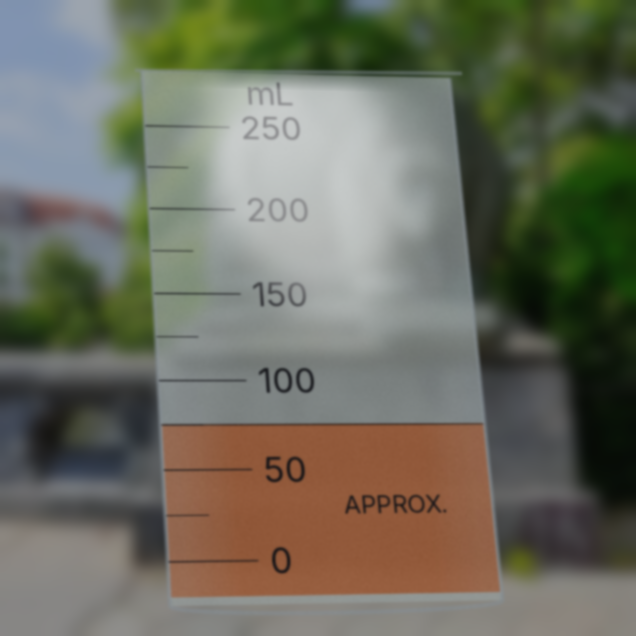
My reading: 75
